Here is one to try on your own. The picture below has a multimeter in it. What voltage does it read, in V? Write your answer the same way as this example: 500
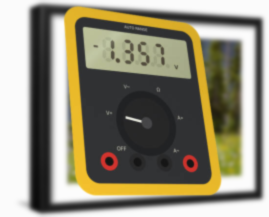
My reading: -1.357
